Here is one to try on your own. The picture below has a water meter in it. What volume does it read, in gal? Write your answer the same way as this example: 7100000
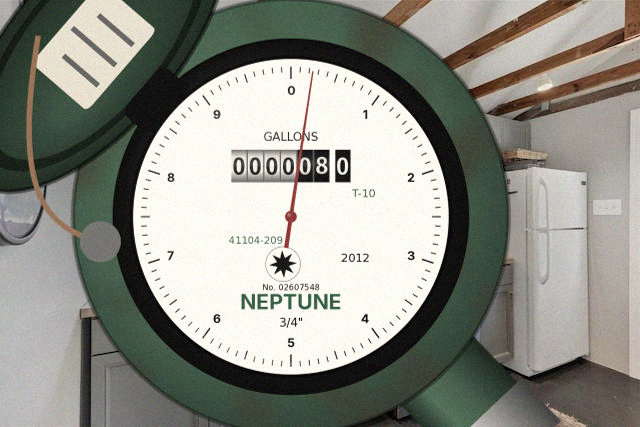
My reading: 80.2
